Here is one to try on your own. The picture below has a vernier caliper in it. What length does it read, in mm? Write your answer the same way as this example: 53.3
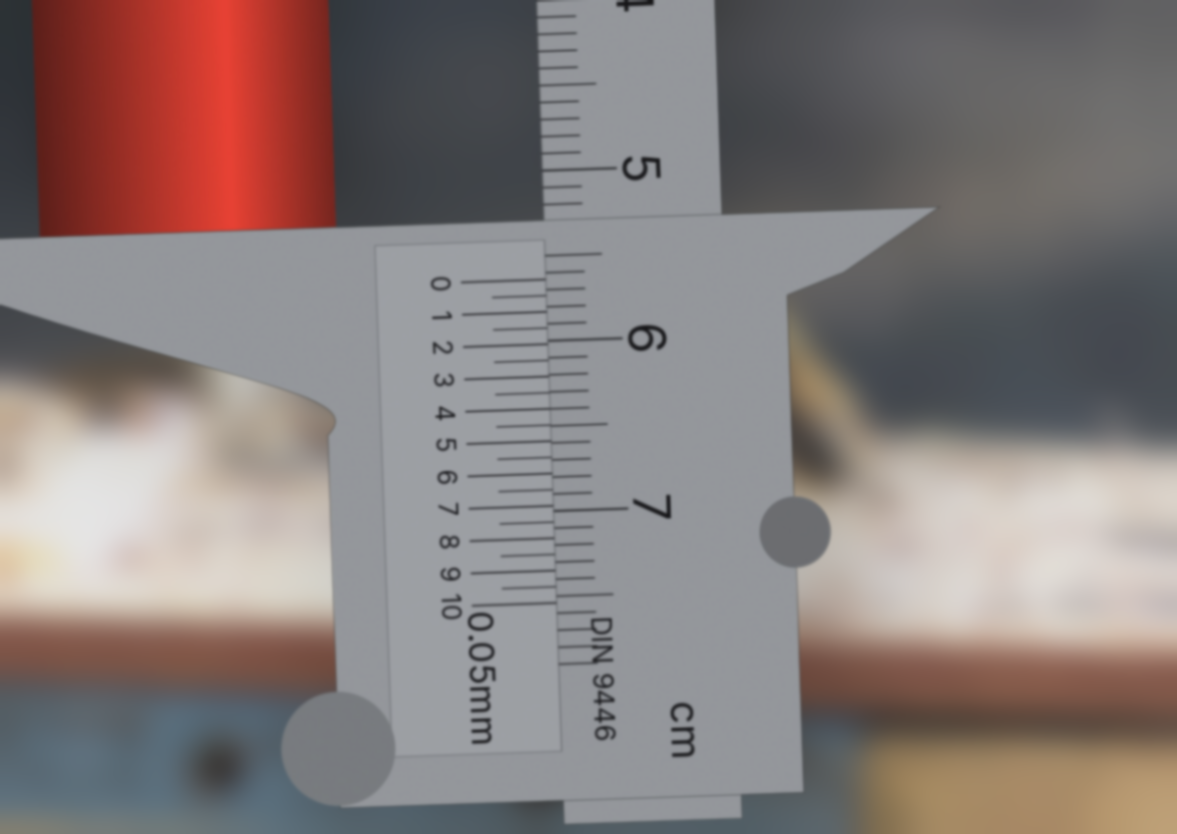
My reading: 56.4
